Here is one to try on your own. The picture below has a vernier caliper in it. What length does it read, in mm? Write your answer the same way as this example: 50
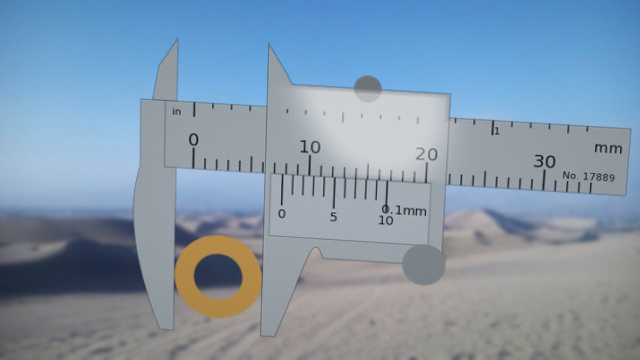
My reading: 7.7
